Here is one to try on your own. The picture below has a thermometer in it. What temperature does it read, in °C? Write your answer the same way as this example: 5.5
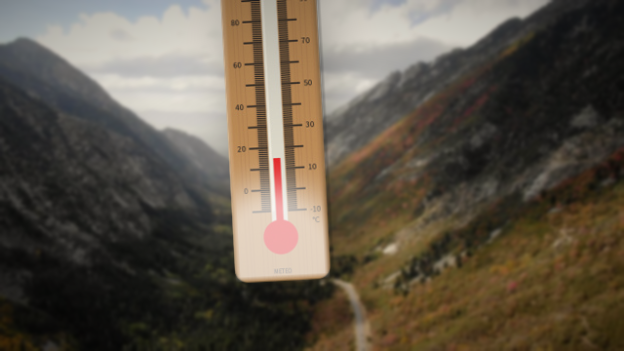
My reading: 15
